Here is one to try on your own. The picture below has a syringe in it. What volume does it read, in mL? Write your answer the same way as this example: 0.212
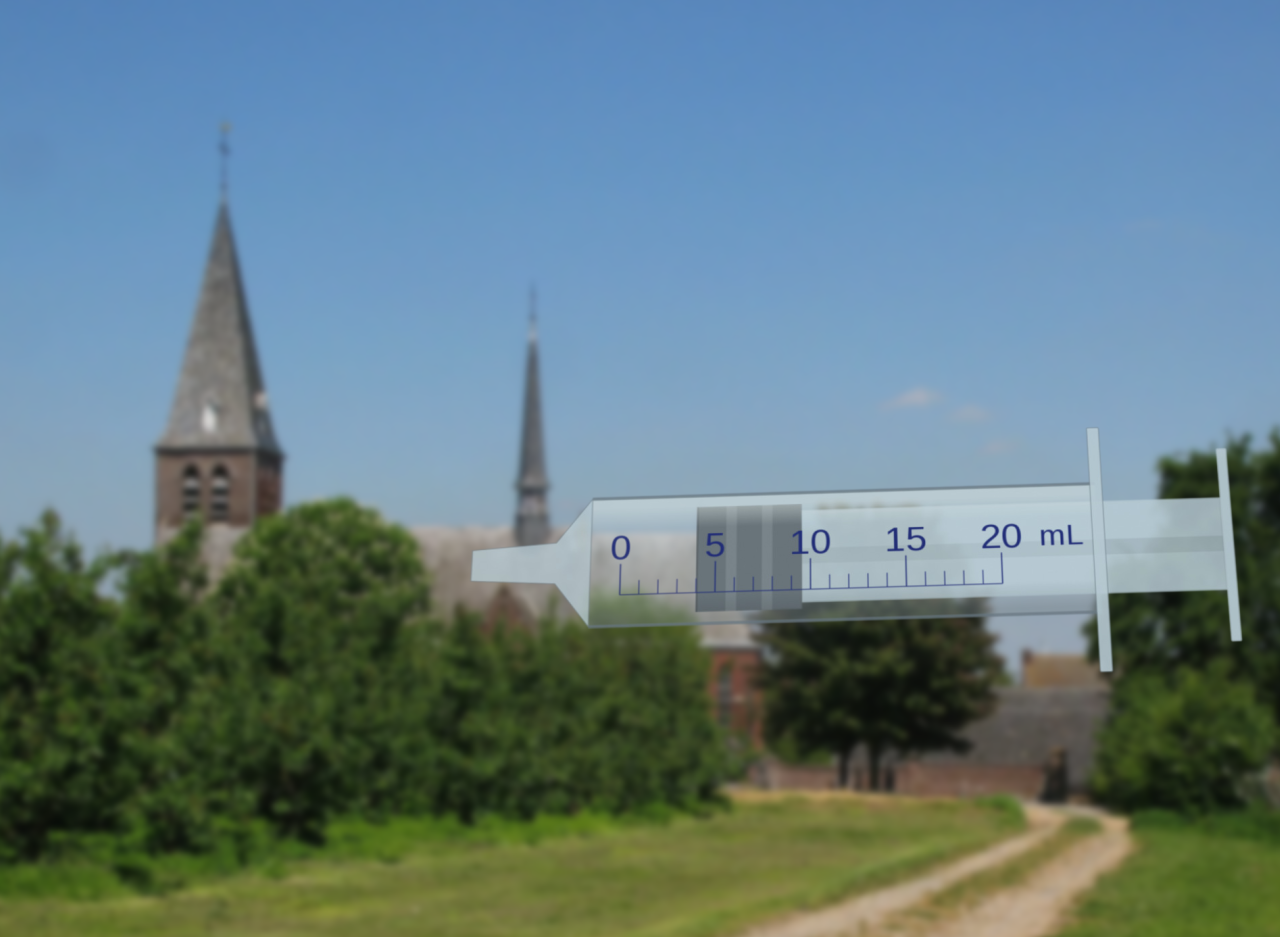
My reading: 4
